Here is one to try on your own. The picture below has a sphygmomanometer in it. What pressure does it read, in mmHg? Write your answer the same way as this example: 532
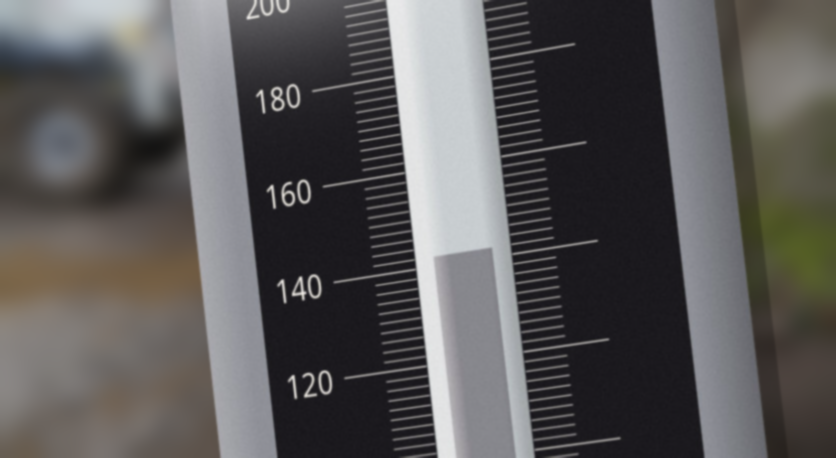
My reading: 142
